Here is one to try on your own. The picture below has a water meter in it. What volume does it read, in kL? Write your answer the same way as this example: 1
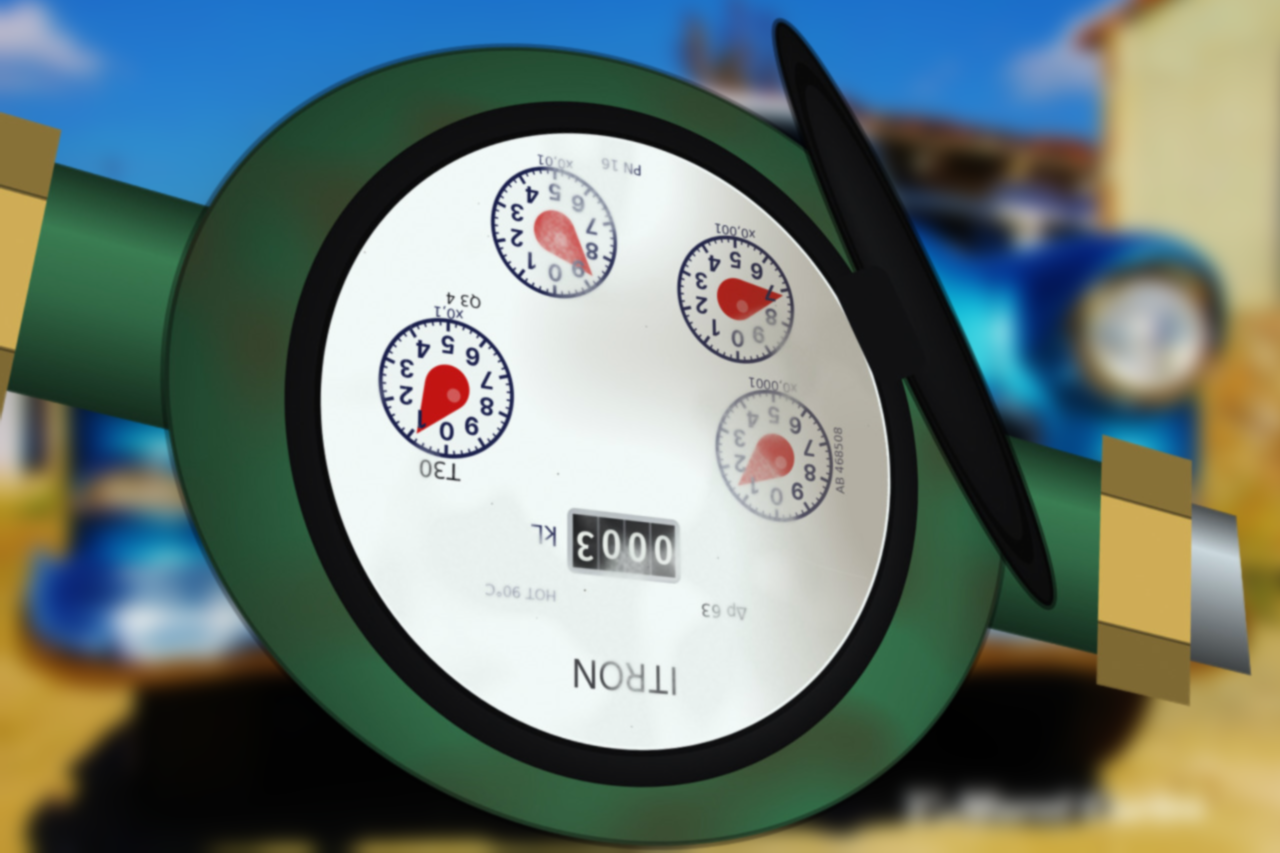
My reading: 3.0871
